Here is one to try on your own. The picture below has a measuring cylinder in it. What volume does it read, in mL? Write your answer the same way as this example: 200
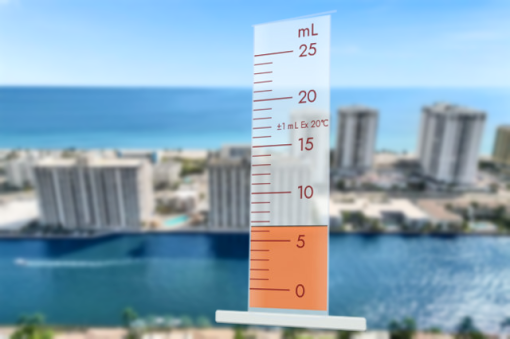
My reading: 6.5
